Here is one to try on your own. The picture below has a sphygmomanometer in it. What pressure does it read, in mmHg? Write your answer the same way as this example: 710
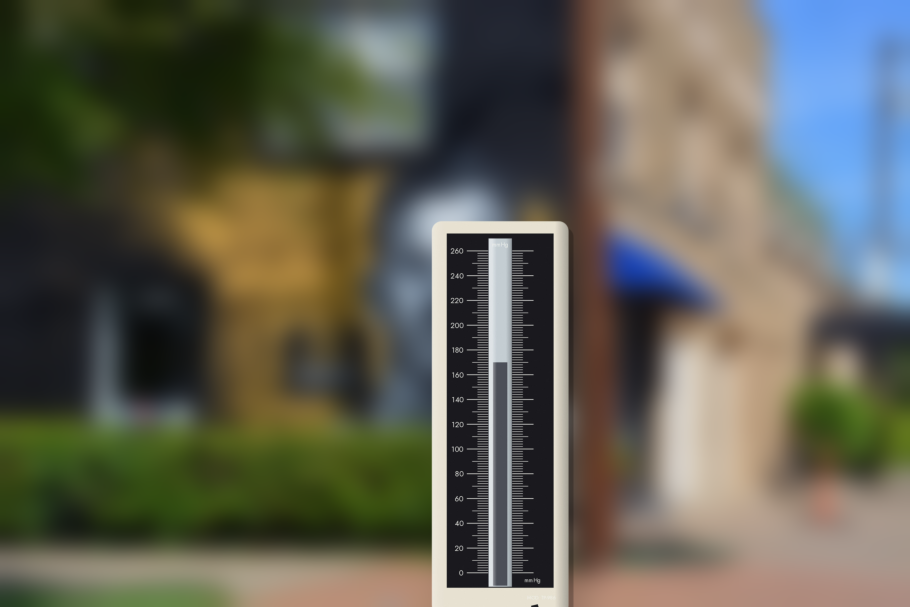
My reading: 170
